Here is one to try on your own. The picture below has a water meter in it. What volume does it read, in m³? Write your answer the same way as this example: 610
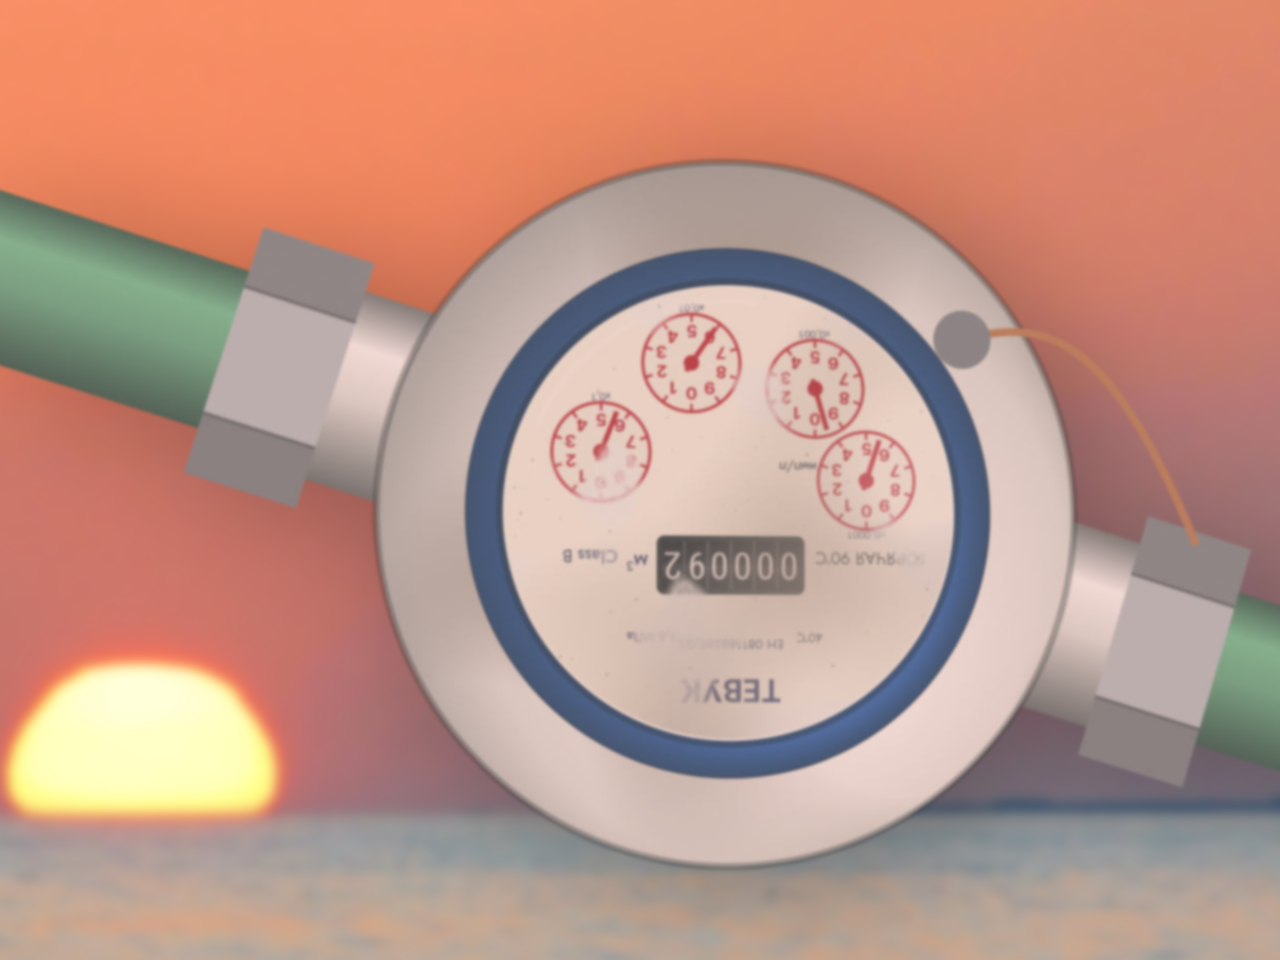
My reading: 92.5595
